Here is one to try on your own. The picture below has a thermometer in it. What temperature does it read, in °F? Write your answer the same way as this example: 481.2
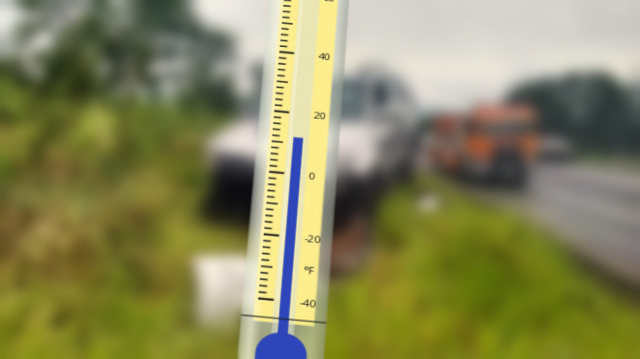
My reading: 12
